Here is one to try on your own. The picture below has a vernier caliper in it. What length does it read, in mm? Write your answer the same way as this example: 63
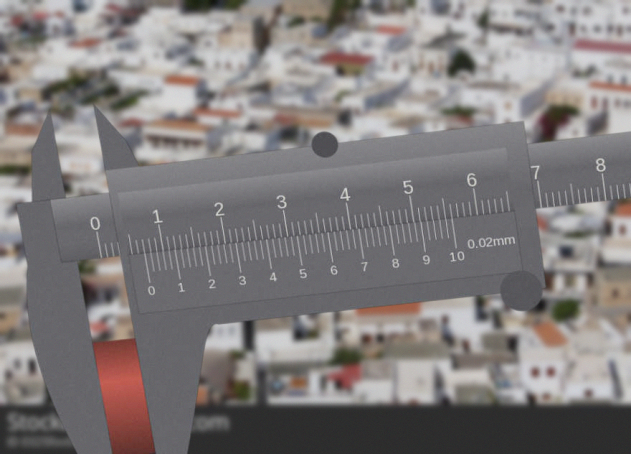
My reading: 7.0
